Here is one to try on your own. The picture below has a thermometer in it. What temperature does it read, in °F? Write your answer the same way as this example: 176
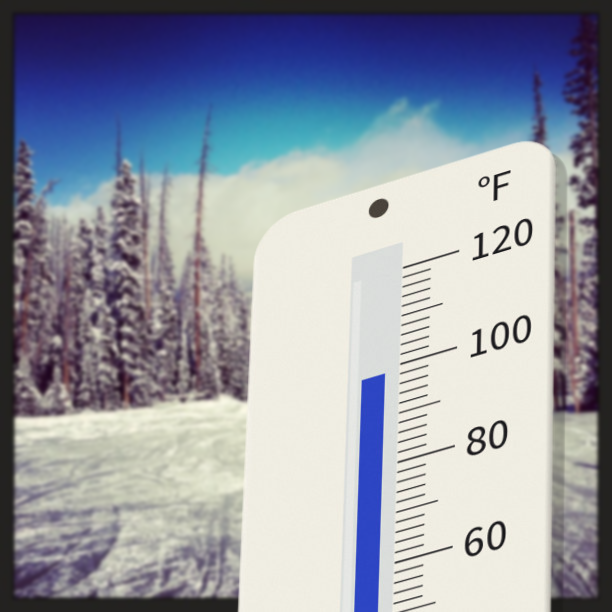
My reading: 99
